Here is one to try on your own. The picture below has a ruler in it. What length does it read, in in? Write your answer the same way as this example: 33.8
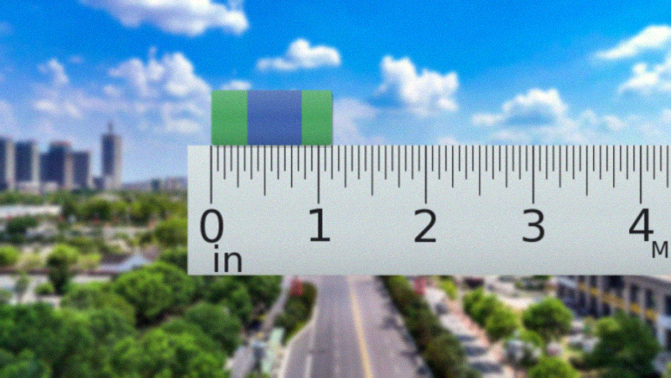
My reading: 1.125
